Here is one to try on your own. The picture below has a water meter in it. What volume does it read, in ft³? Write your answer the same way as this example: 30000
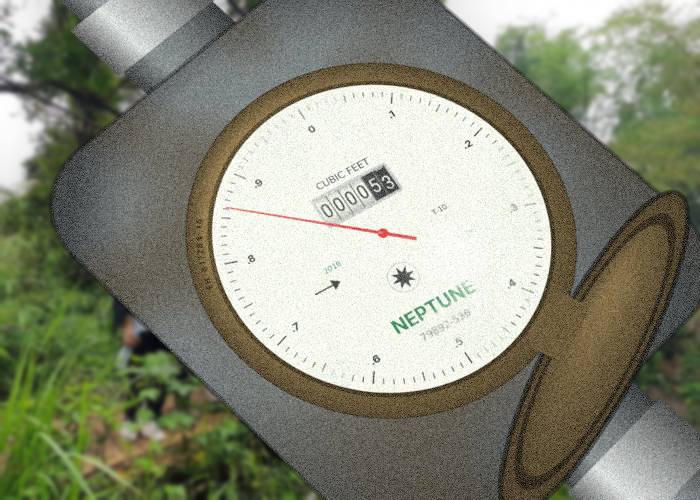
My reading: 52.86
